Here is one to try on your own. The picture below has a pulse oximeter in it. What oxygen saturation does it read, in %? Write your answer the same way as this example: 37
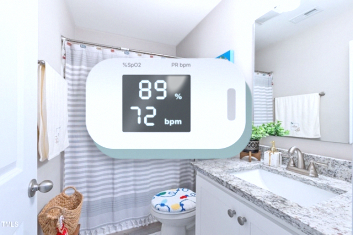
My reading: 89
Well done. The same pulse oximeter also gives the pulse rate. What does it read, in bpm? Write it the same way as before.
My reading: 72
